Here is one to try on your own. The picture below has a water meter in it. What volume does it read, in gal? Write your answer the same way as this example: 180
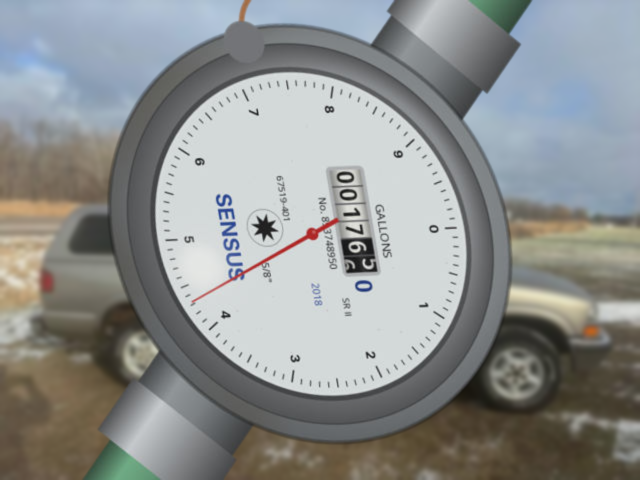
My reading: 17654.3
